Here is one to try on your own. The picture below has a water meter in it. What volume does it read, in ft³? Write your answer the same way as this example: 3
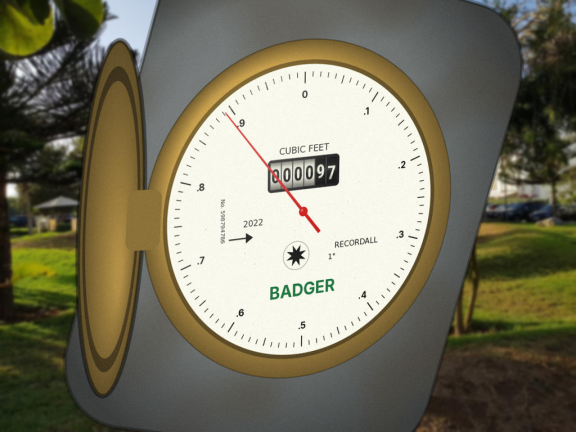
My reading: 96.89
